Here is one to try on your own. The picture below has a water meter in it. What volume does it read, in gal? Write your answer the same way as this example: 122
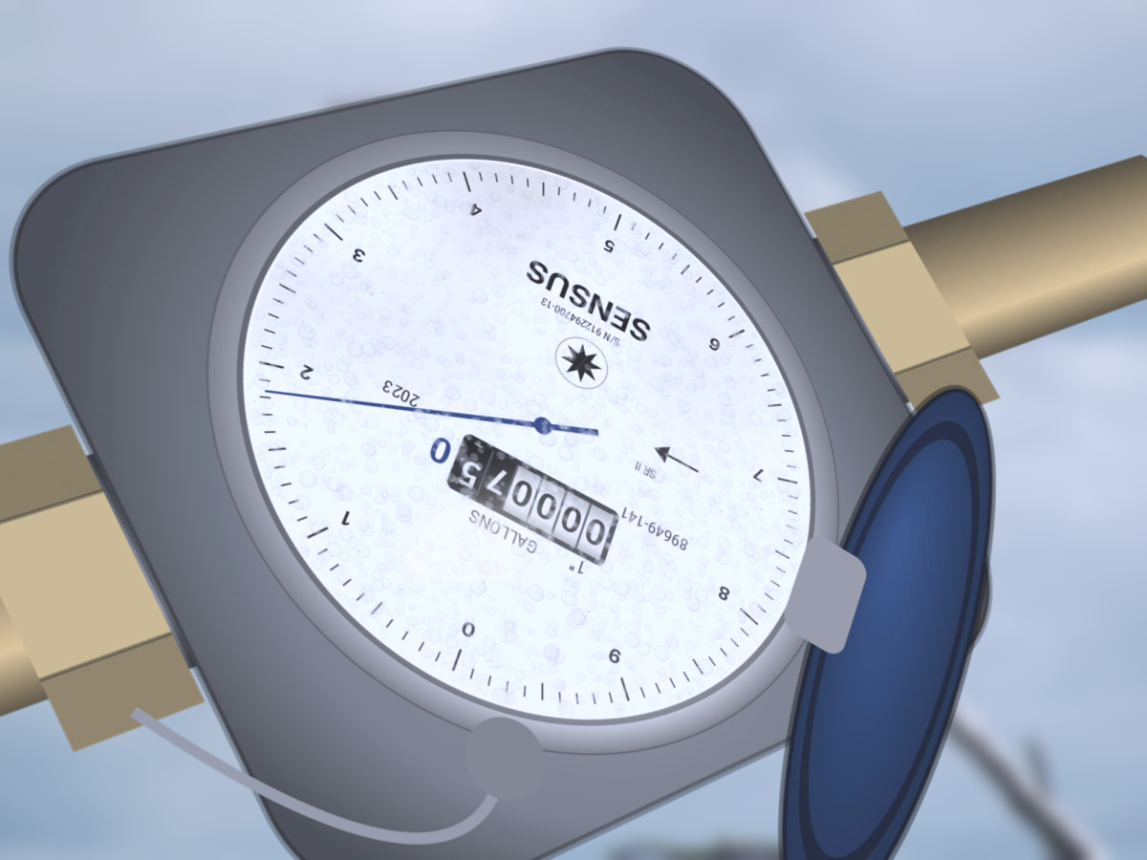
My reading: 751.8
